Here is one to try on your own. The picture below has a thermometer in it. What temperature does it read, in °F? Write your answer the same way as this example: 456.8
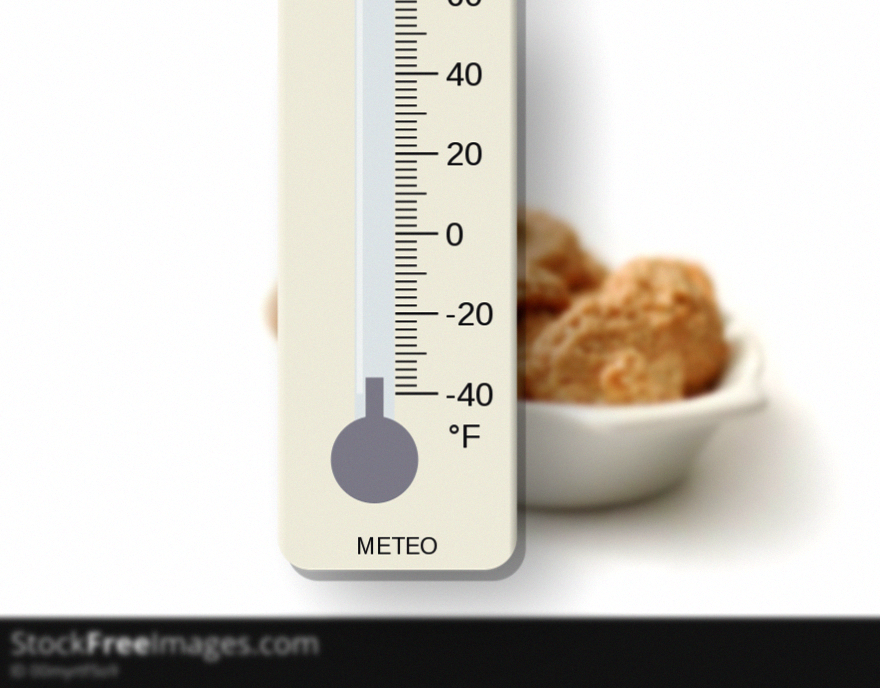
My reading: -36
